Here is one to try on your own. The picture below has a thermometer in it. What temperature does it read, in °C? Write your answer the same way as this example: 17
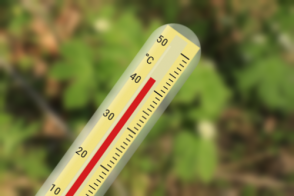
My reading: 42
